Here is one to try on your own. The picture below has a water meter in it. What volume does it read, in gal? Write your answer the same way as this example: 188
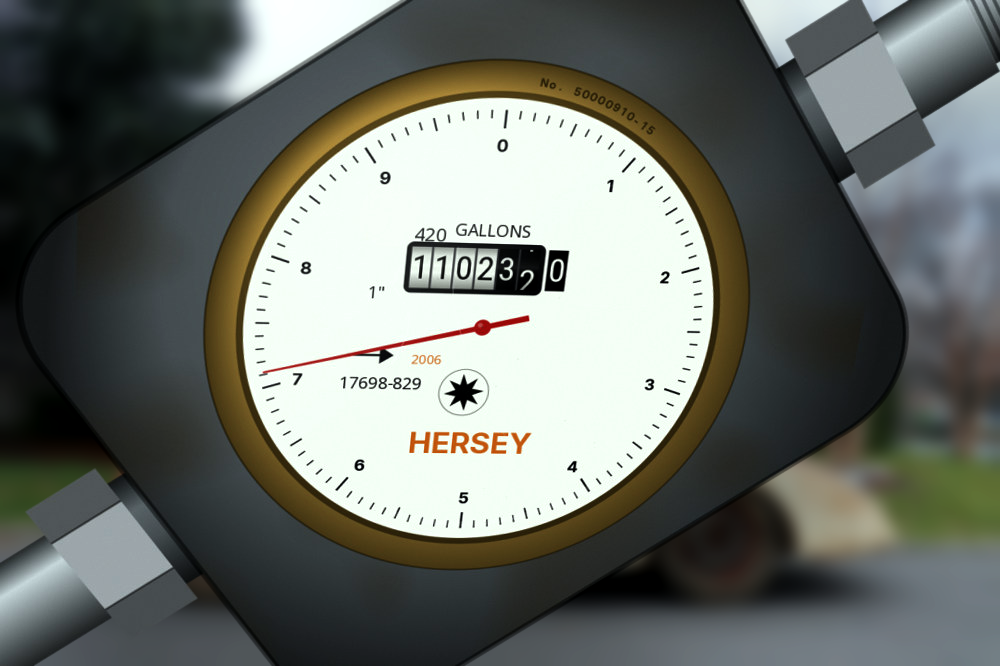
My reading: 1102317.1
